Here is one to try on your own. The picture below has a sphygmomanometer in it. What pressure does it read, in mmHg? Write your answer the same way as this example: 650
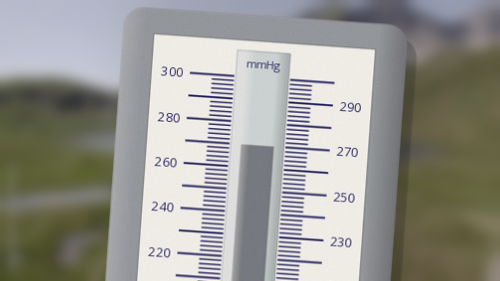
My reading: 270
